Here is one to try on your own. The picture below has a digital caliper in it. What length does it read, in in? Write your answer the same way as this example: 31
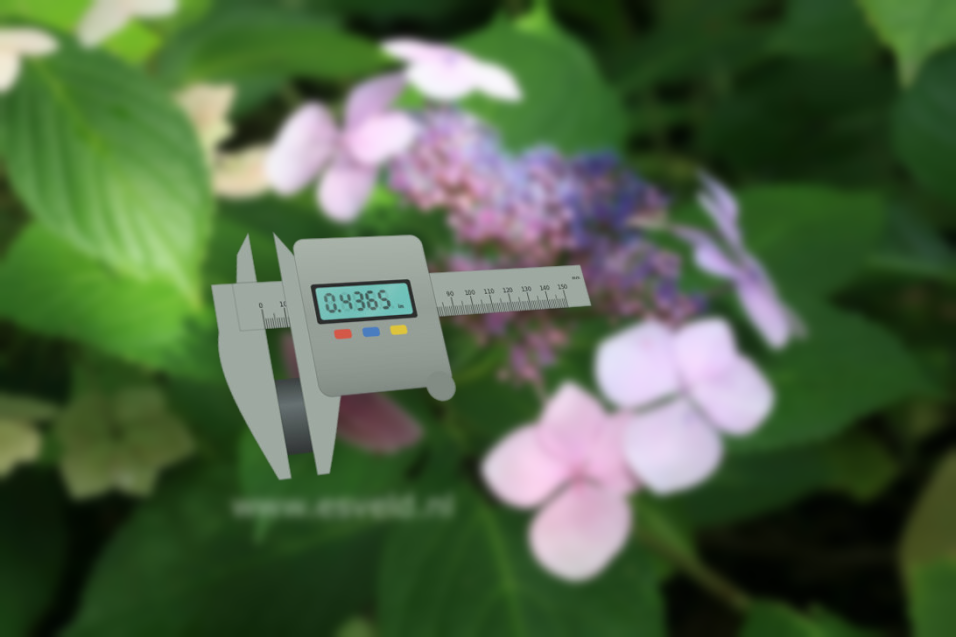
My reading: 0.4365
